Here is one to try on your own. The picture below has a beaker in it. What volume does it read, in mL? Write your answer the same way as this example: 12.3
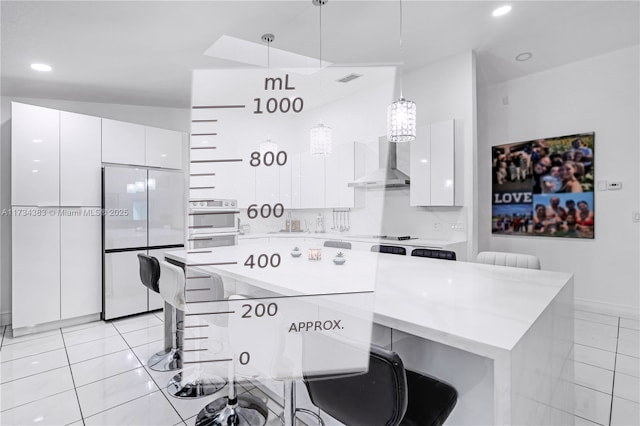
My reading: 250
